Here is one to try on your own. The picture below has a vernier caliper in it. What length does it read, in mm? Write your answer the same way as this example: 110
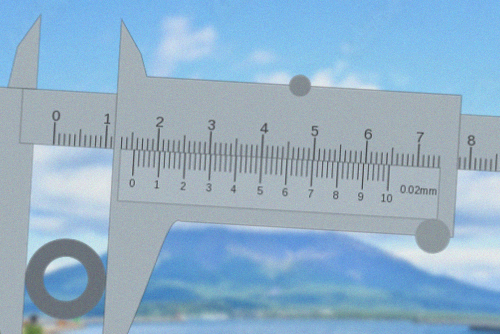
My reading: 15.5
